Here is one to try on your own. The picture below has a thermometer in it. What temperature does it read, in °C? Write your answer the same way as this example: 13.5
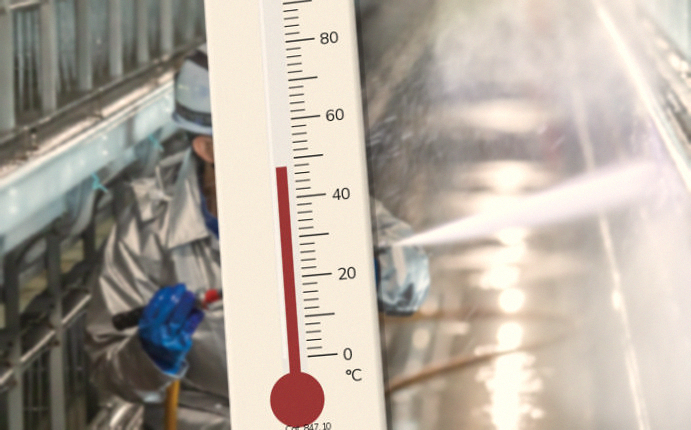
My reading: 48
